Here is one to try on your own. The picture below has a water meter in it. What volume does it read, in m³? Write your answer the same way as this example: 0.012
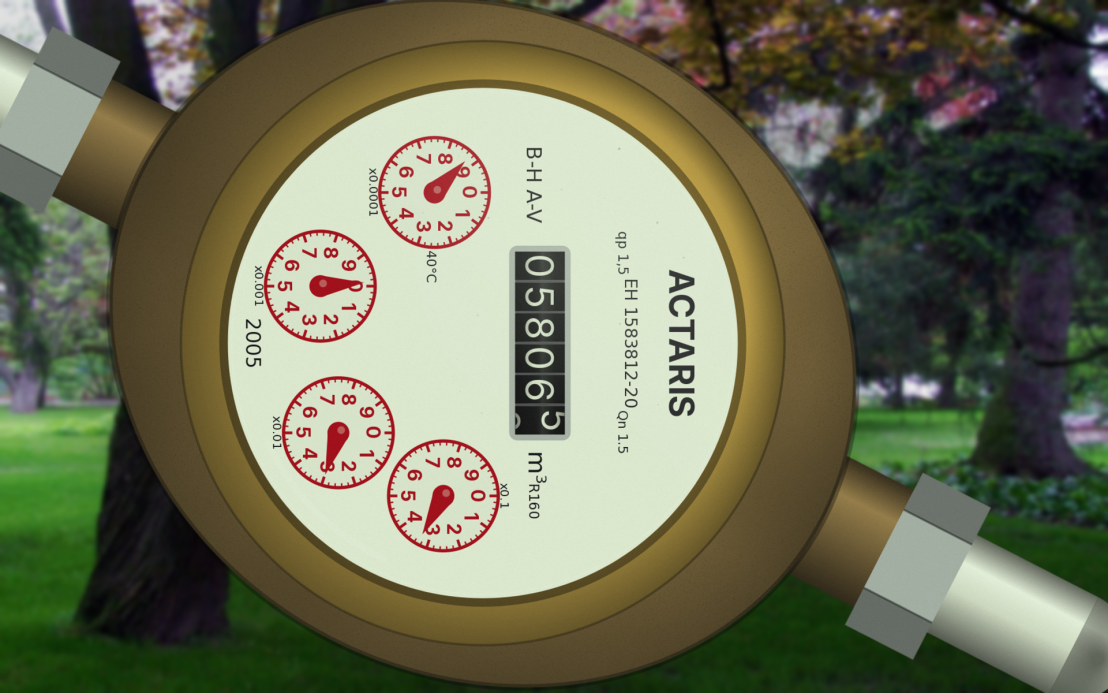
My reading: 58065.3298
